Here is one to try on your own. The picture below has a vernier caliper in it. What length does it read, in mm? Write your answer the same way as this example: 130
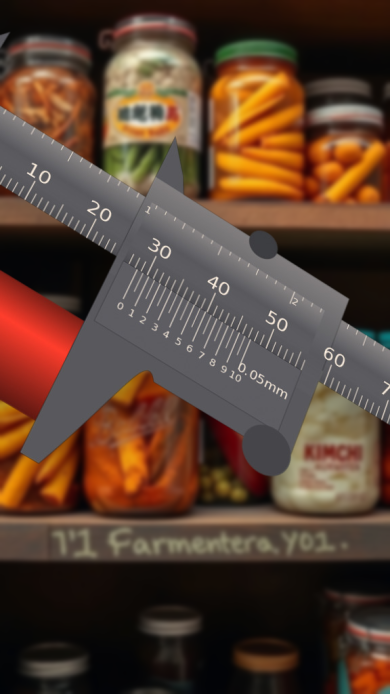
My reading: 28.4
